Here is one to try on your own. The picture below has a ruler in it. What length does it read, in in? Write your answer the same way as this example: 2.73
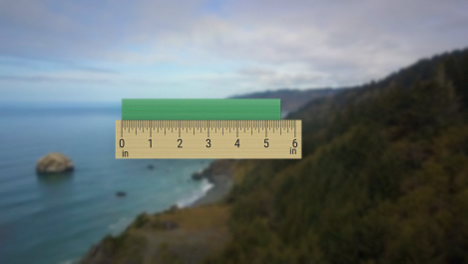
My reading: 5.5
